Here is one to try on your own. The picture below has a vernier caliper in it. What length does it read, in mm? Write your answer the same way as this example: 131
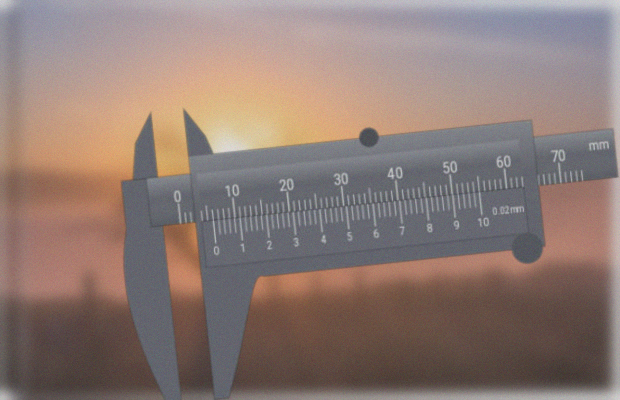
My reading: 6.0
